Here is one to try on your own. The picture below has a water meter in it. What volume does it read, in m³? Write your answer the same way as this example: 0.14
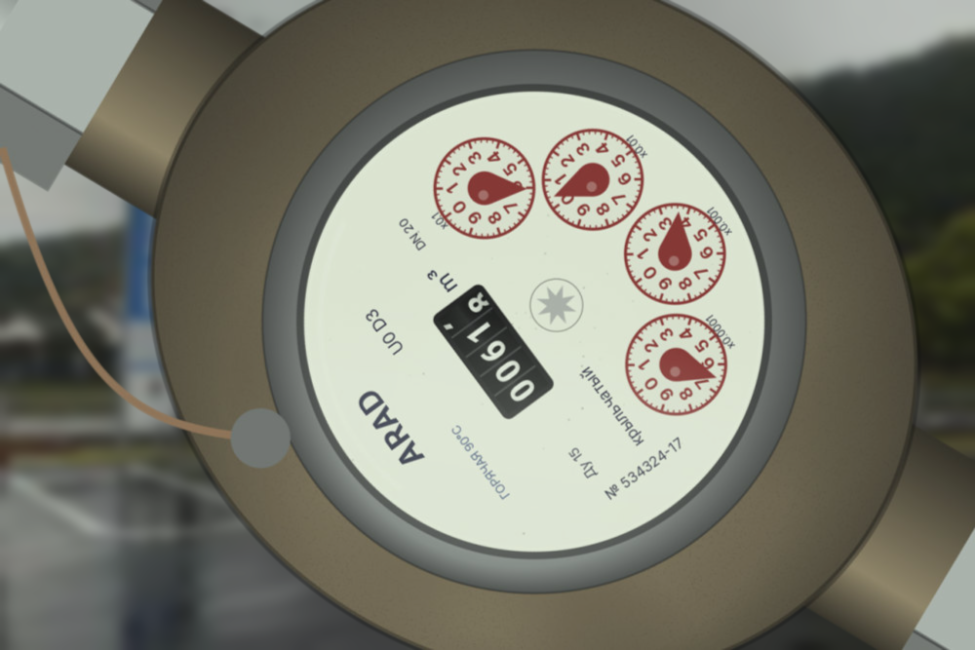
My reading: 617.6036
